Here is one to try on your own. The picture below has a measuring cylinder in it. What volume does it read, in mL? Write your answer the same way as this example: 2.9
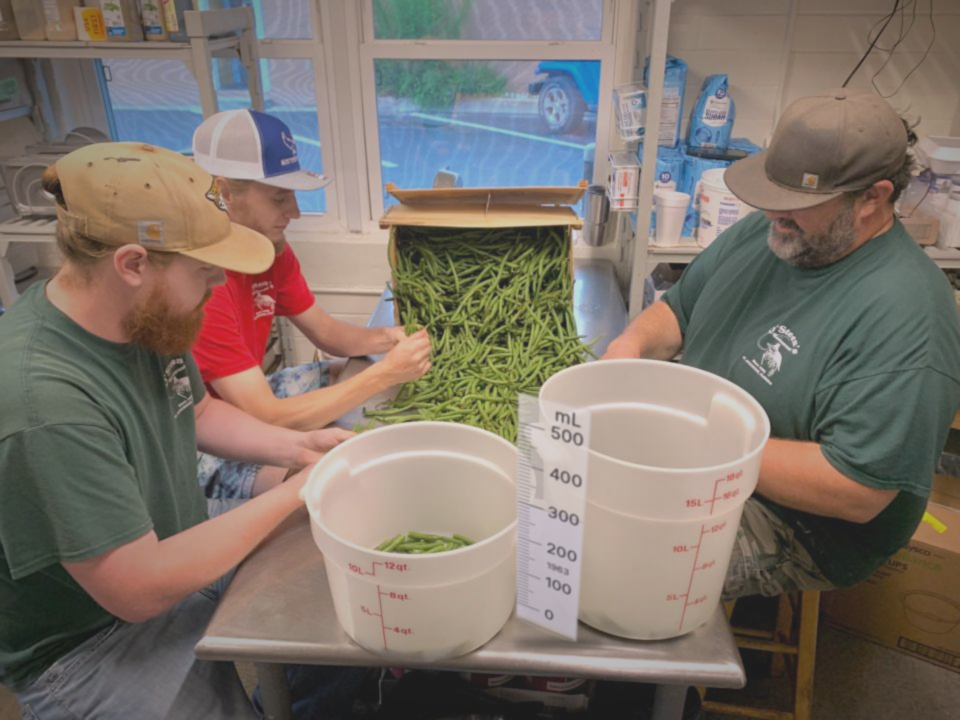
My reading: 300
